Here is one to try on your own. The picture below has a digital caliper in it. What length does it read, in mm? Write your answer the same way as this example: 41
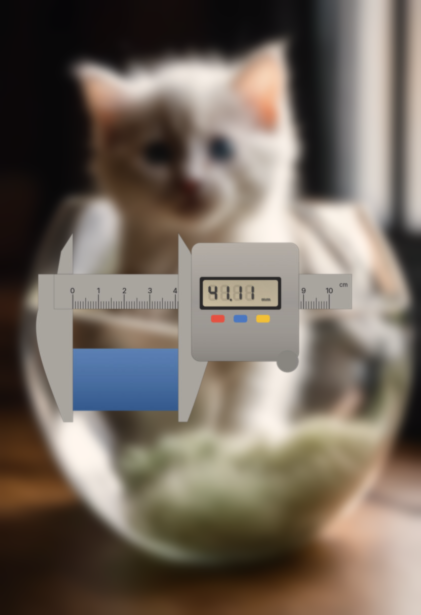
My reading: 41.11
